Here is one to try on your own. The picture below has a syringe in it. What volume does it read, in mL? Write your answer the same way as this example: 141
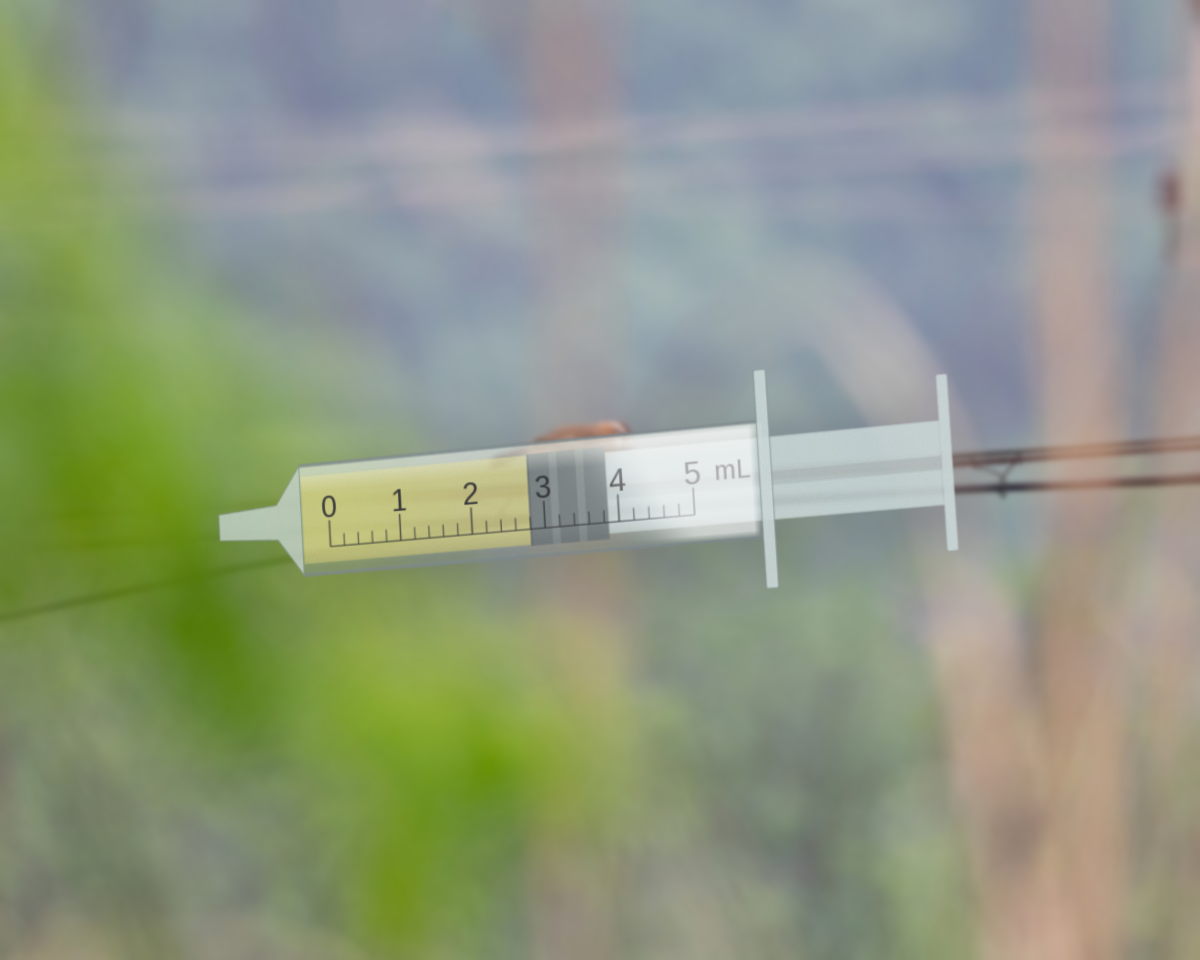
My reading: 2.8
